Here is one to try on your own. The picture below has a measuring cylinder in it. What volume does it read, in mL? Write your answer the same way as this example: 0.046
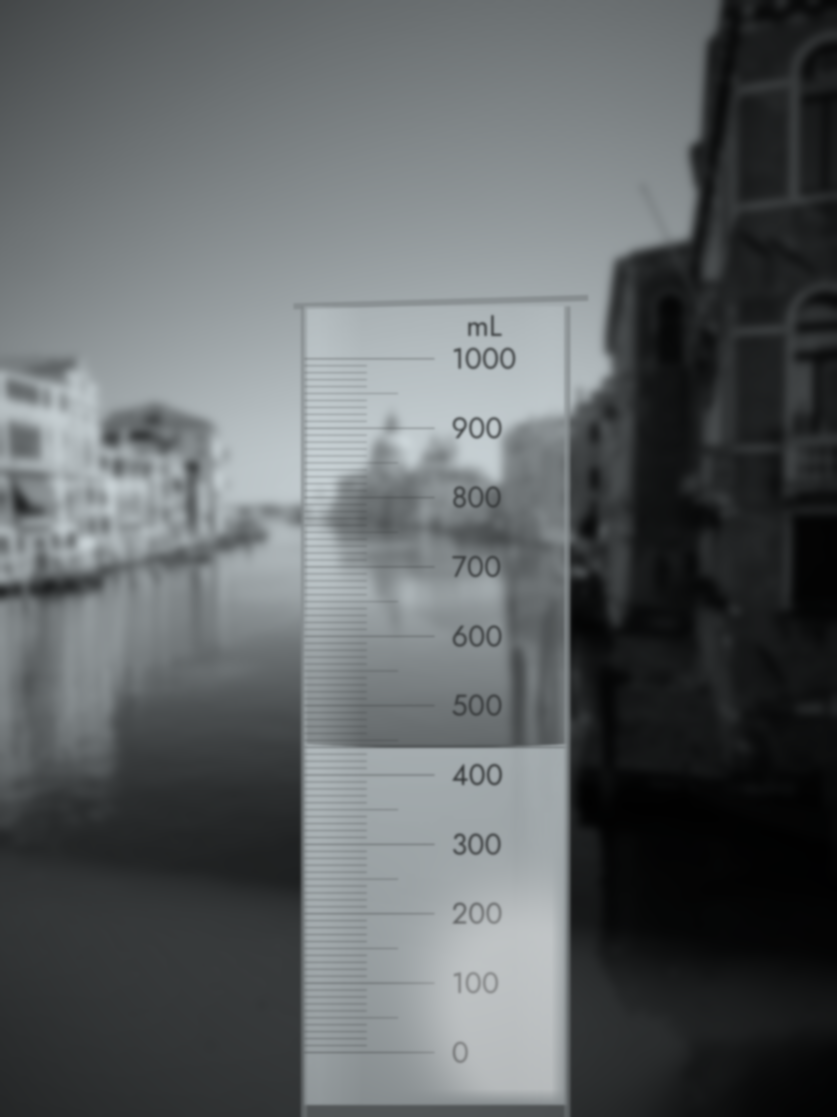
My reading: 440
